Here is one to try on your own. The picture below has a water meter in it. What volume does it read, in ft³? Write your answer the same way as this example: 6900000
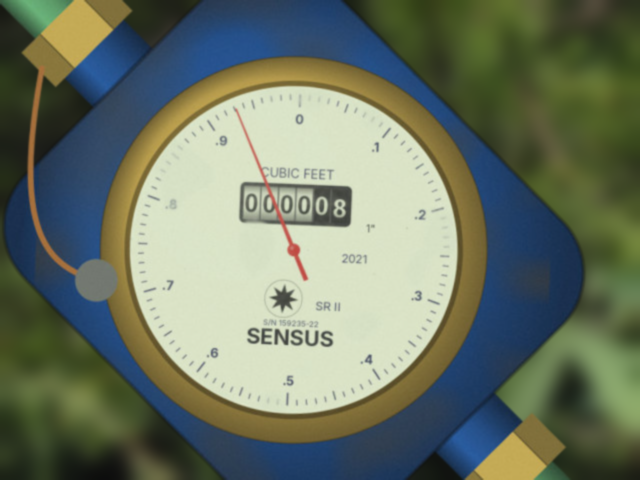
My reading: 7.93
